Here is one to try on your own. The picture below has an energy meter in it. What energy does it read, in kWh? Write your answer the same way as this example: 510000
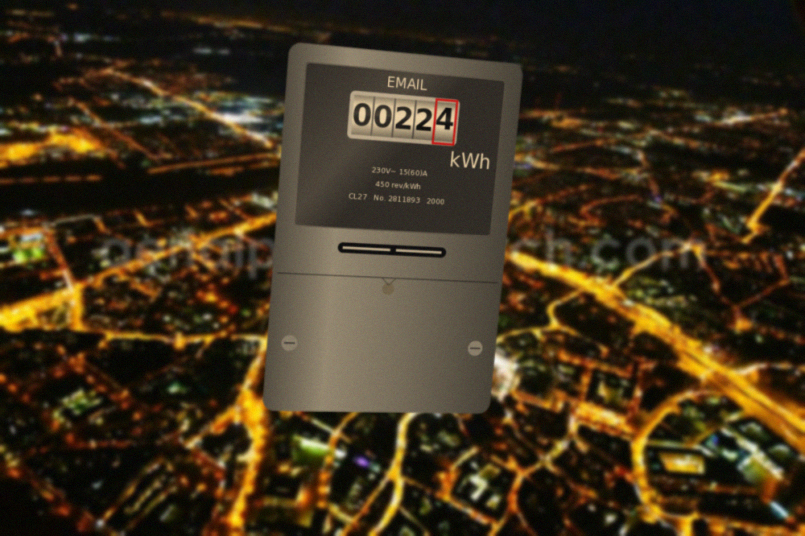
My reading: 22.4
